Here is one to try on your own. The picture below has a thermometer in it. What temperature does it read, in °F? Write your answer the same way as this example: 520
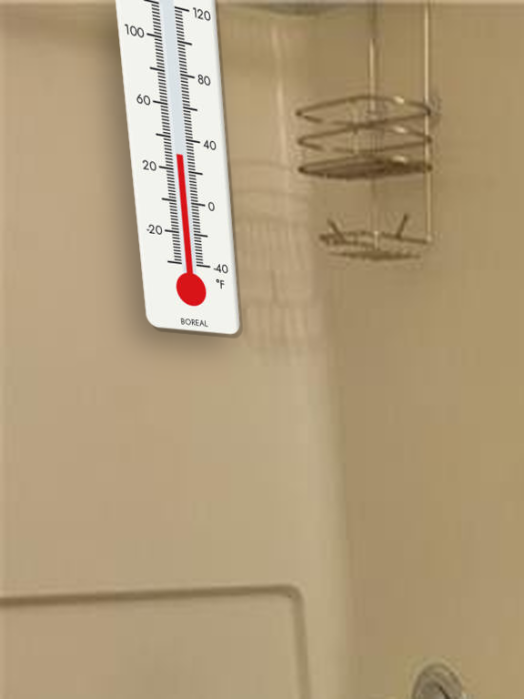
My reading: 30
